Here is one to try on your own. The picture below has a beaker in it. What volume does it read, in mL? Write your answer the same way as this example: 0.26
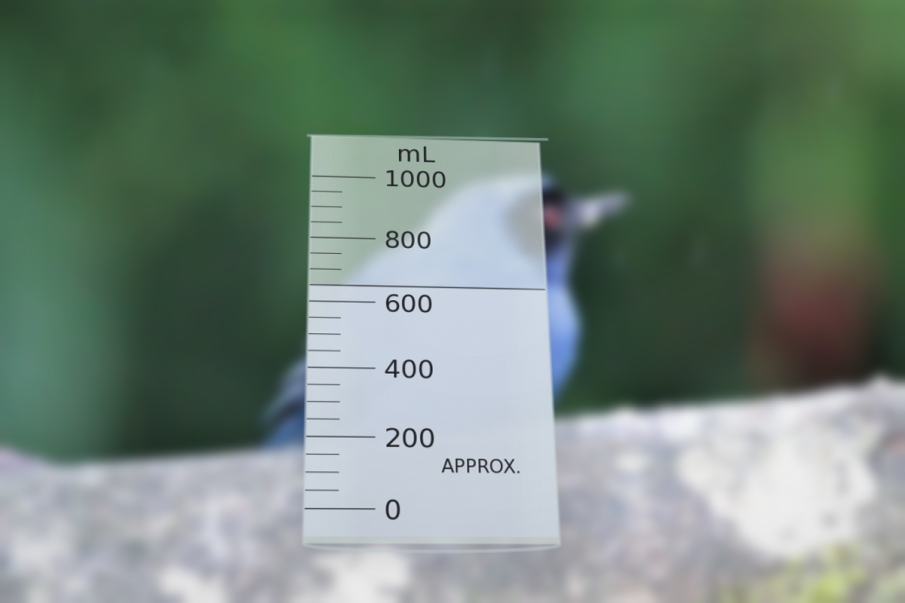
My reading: 650
